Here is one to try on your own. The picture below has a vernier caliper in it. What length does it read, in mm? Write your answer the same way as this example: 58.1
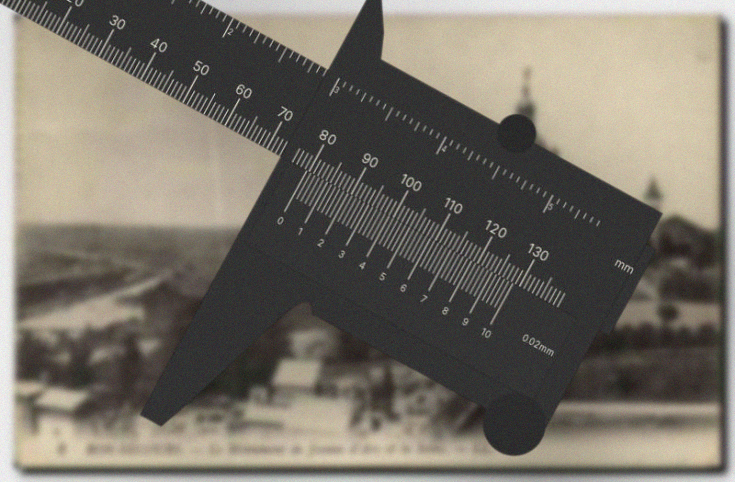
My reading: 79.5
